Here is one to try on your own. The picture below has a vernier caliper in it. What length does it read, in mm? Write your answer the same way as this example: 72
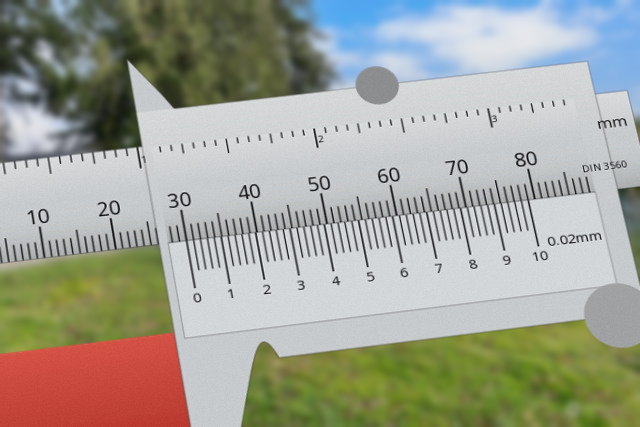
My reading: 30.0
